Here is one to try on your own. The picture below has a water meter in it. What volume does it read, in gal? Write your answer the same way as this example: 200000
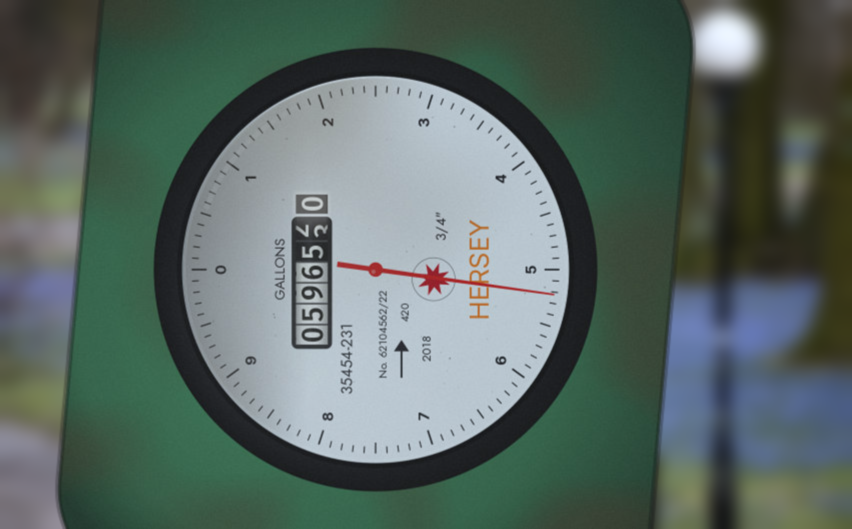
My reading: 596525.2
